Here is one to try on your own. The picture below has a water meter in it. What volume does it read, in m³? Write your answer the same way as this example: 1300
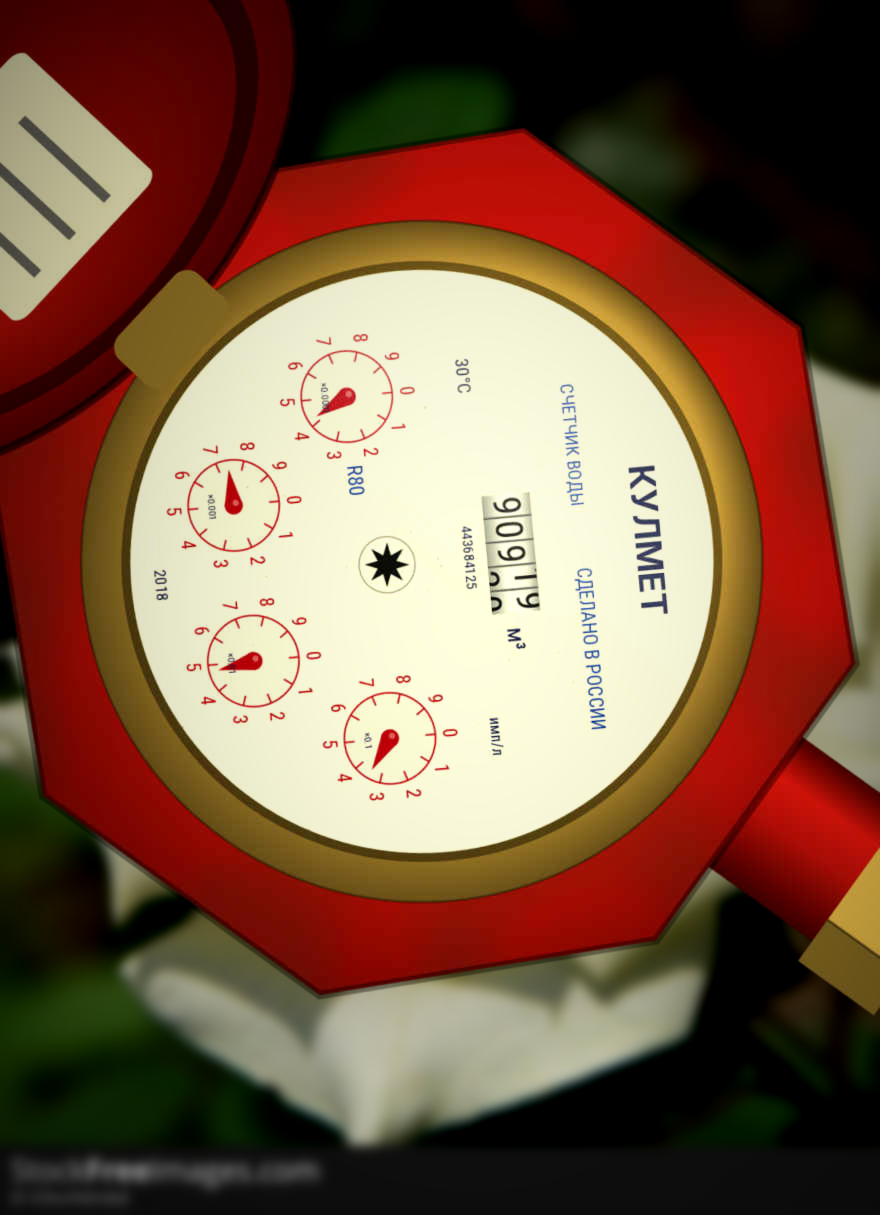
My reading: 90919.3474
